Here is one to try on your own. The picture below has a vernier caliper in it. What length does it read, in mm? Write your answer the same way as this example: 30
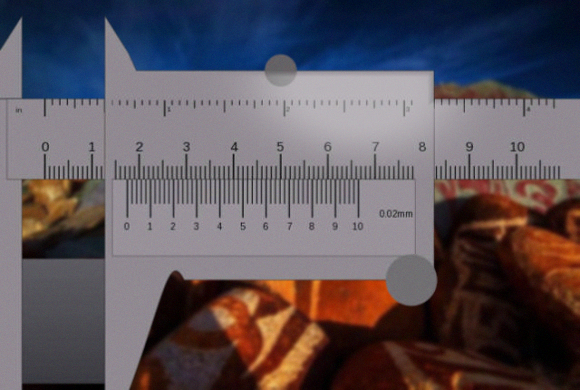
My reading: 17.5
